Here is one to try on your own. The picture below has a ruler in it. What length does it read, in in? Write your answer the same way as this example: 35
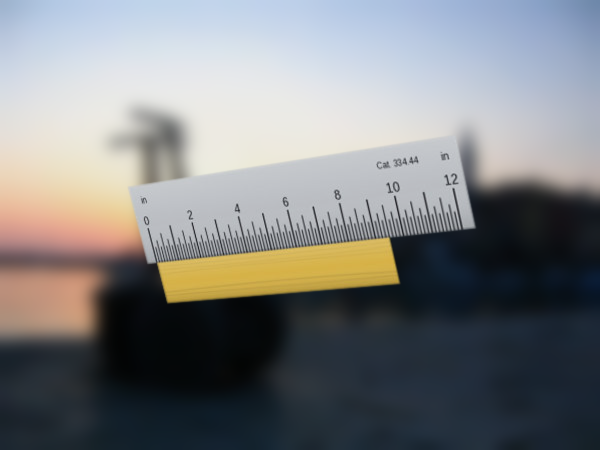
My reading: 9.5
